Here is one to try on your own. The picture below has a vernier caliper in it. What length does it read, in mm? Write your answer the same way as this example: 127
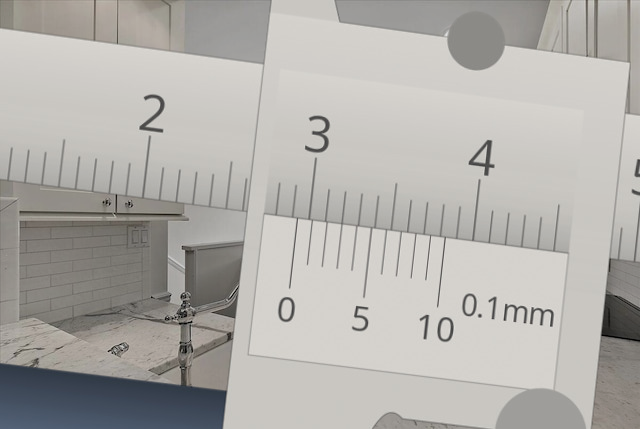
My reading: 29.3
